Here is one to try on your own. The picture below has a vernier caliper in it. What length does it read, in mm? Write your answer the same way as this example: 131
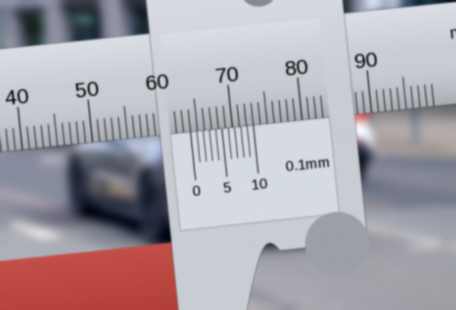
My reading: 64.0
